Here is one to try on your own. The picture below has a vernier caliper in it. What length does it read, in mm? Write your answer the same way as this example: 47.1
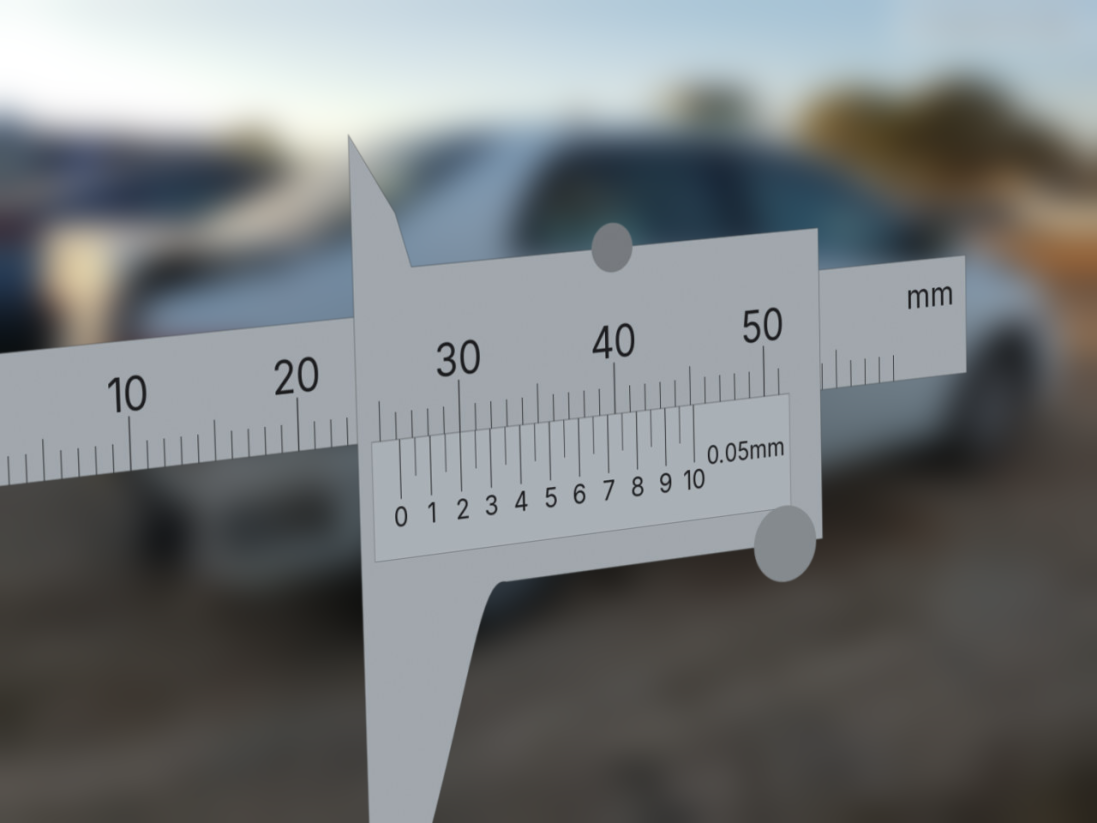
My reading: 26.2
